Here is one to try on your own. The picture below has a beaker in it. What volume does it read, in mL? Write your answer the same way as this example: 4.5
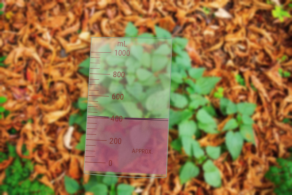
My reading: 400
